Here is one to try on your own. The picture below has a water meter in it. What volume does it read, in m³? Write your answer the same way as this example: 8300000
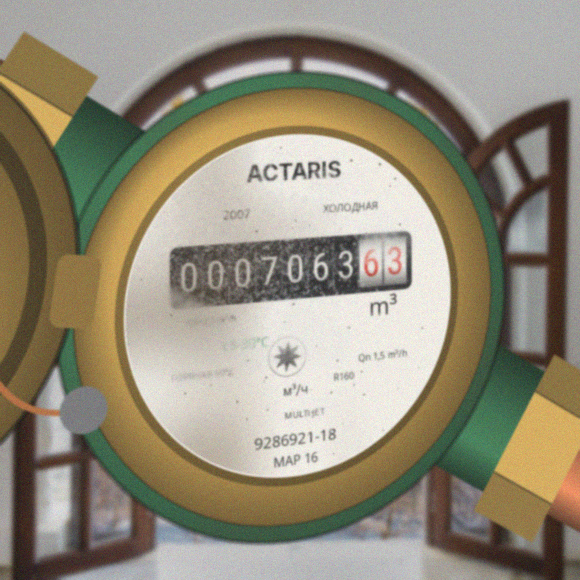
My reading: 7063.63
